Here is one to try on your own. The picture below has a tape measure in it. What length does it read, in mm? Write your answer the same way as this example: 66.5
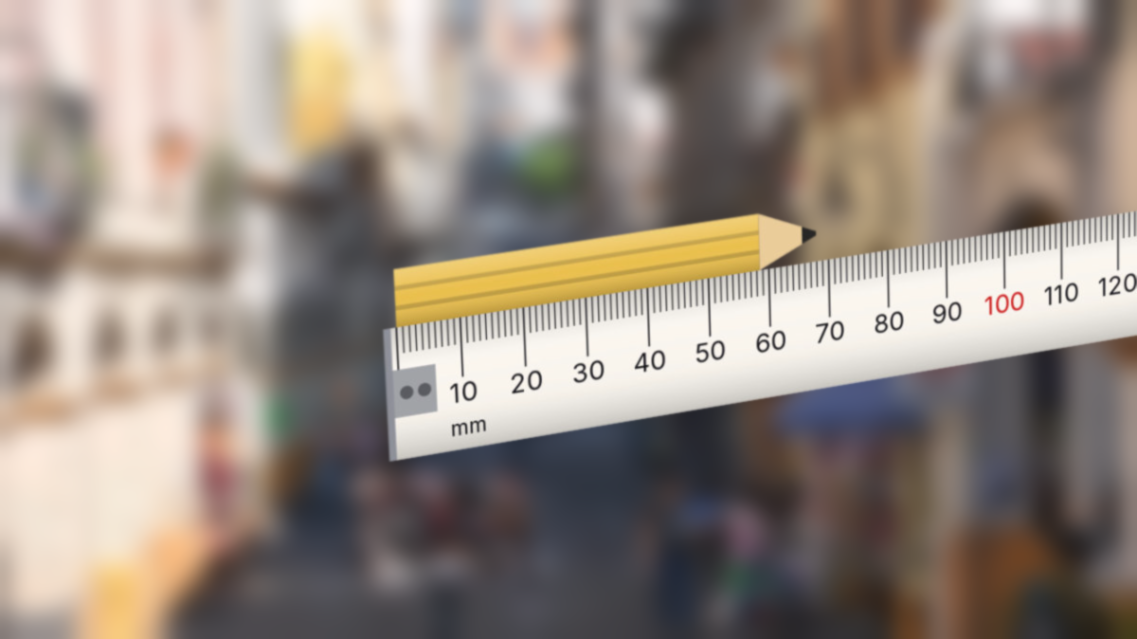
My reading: 68
